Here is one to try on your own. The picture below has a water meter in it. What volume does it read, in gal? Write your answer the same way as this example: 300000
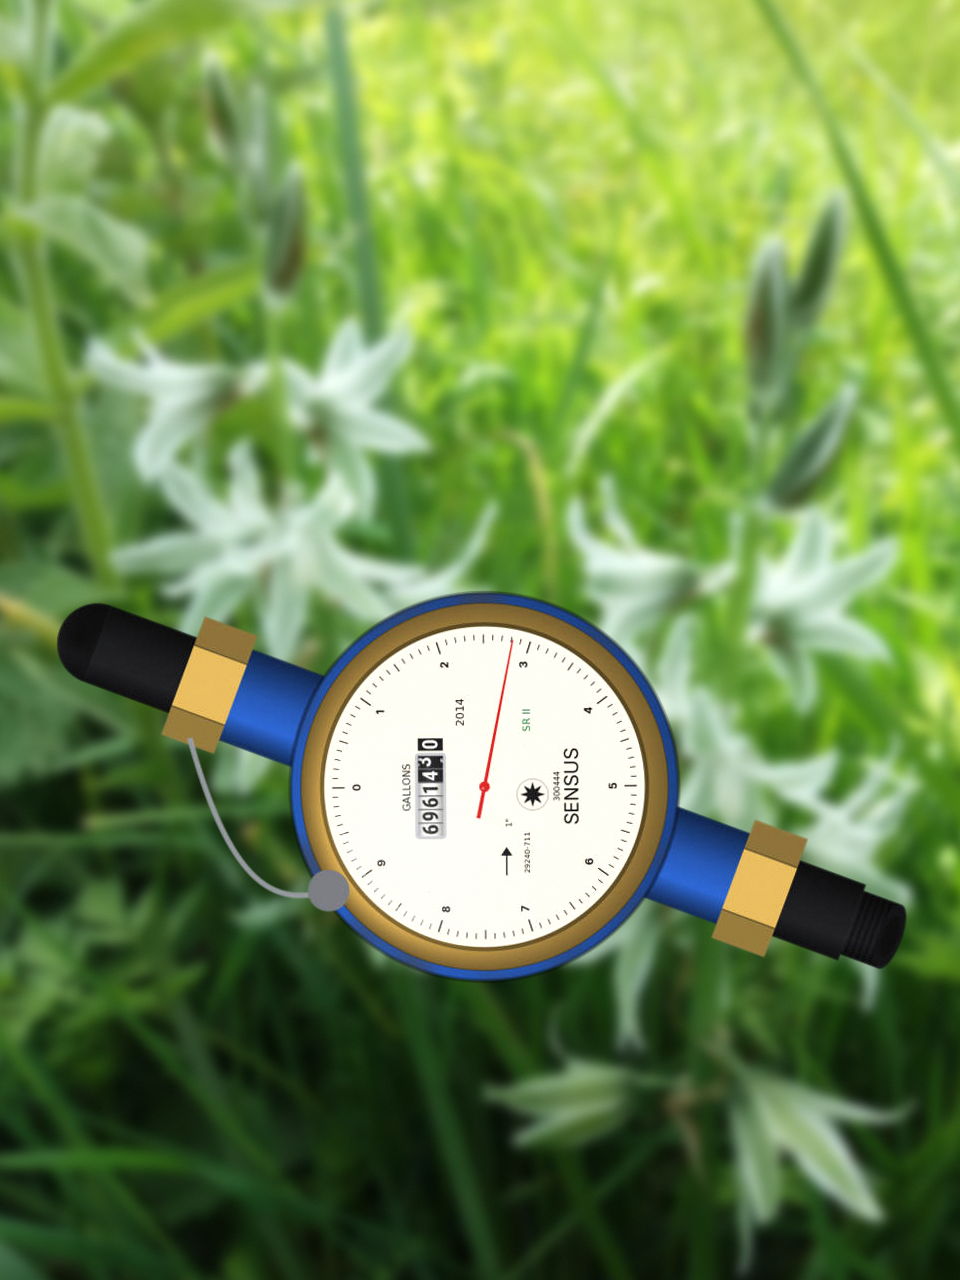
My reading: 6961432.8
